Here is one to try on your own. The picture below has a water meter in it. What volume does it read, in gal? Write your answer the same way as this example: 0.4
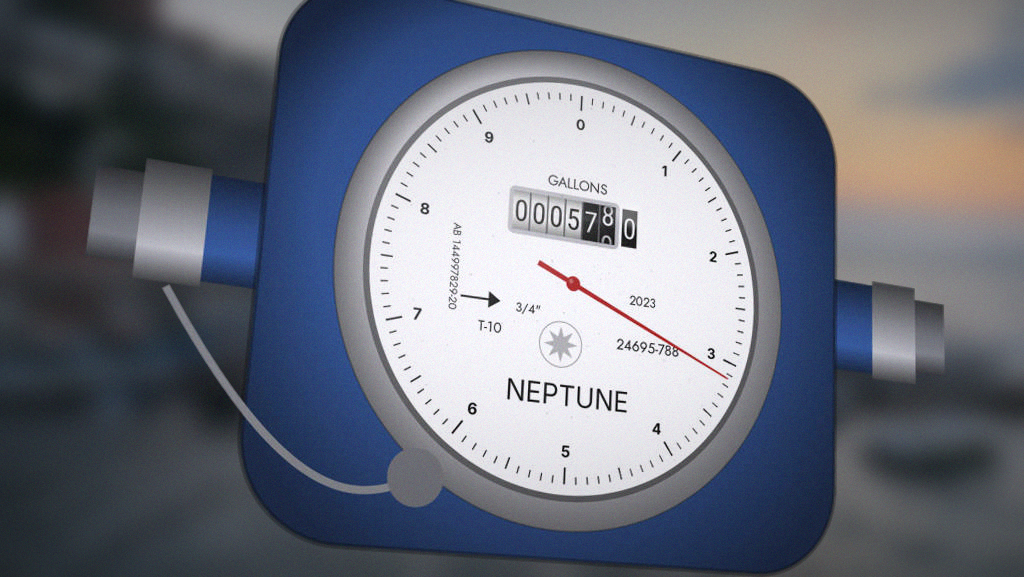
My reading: 5783.1
